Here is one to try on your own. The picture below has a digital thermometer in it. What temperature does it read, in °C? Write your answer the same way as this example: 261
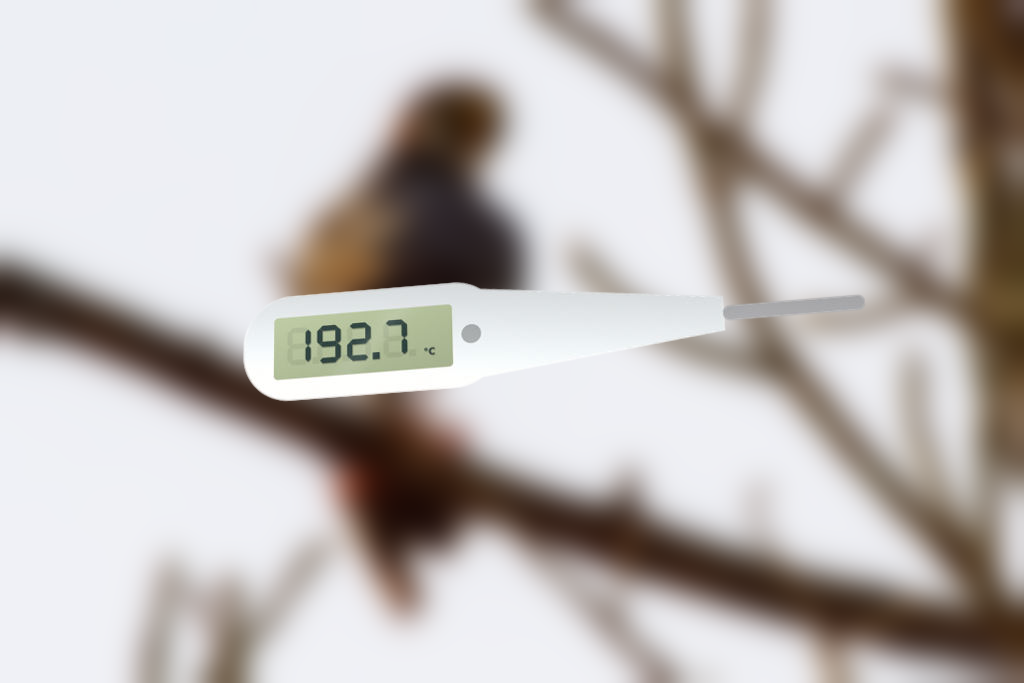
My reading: 192.7
